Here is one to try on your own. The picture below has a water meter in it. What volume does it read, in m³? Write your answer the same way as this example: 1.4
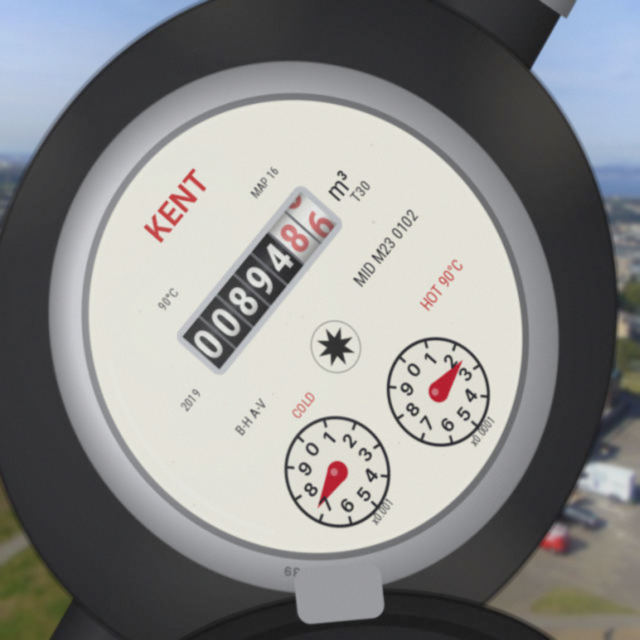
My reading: 894.8572
